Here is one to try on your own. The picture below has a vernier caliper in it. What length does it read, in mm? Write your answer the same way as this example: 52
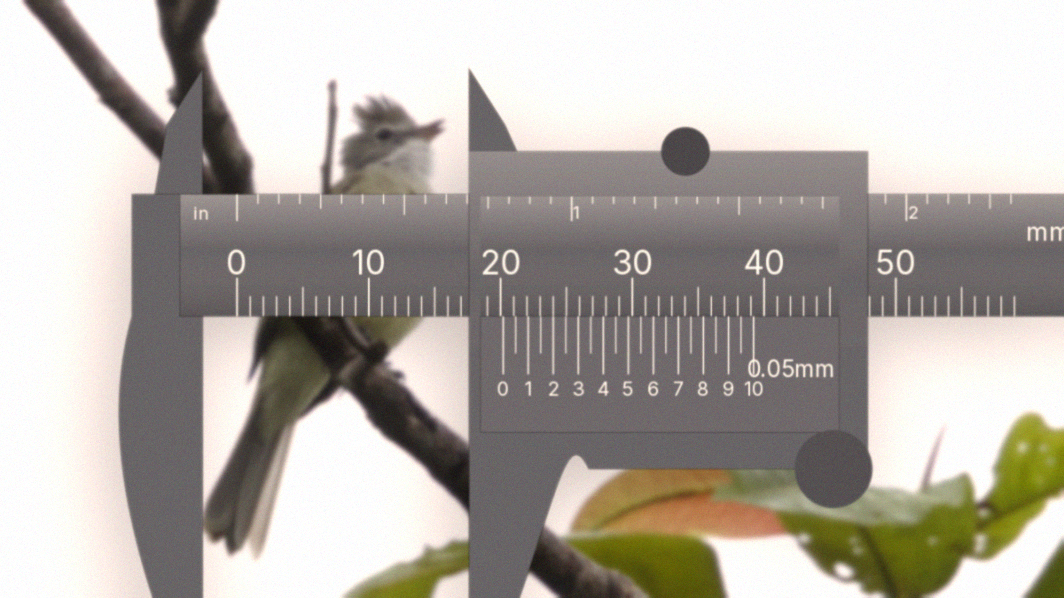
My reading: 20.2
